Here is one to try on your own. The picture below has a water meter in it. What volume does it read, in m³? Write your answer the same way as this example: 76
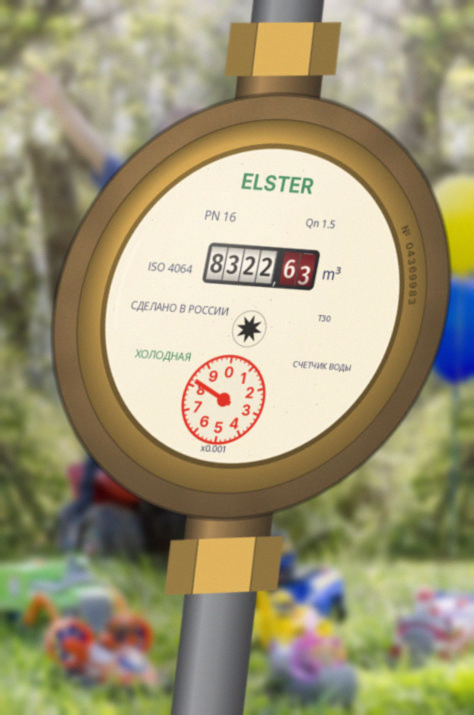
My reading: 8322.628
